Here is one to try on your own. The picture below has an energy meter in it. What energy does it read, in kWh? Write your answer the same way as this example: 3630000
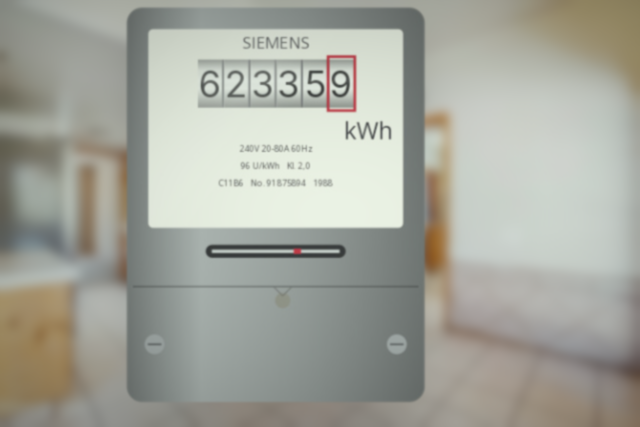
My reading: 62335.9
